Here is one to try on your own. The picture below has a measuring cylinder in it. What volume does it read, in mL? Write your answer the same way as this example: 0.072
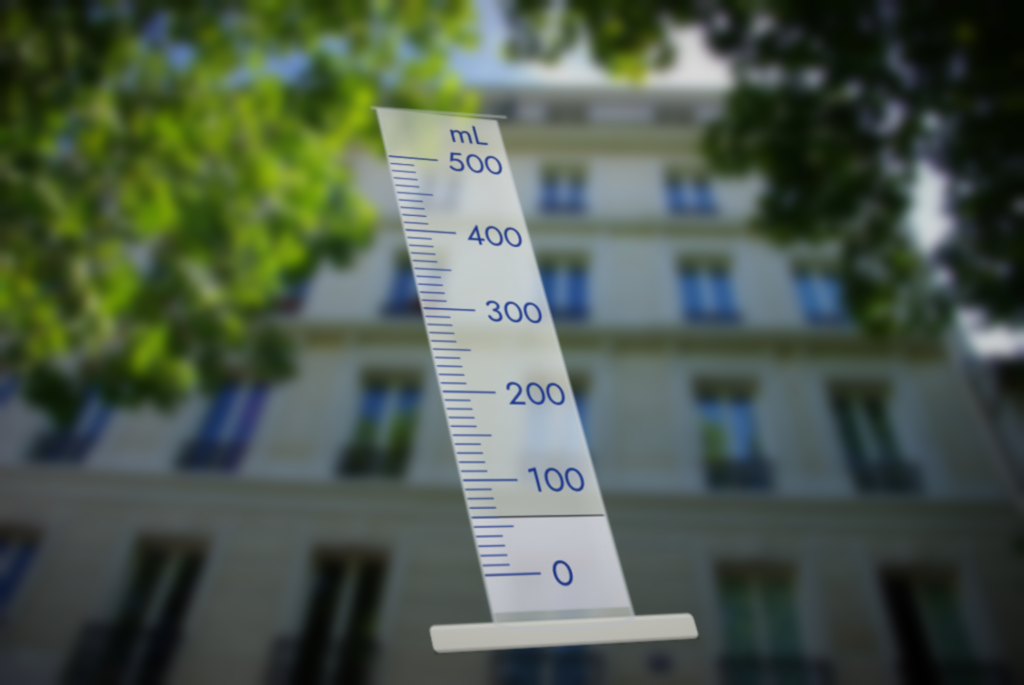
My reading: 60
